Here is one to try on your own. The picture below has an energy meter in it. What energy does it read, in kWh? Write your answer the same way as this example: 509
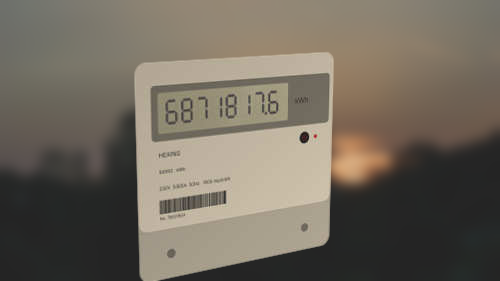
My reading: 6871817.6
